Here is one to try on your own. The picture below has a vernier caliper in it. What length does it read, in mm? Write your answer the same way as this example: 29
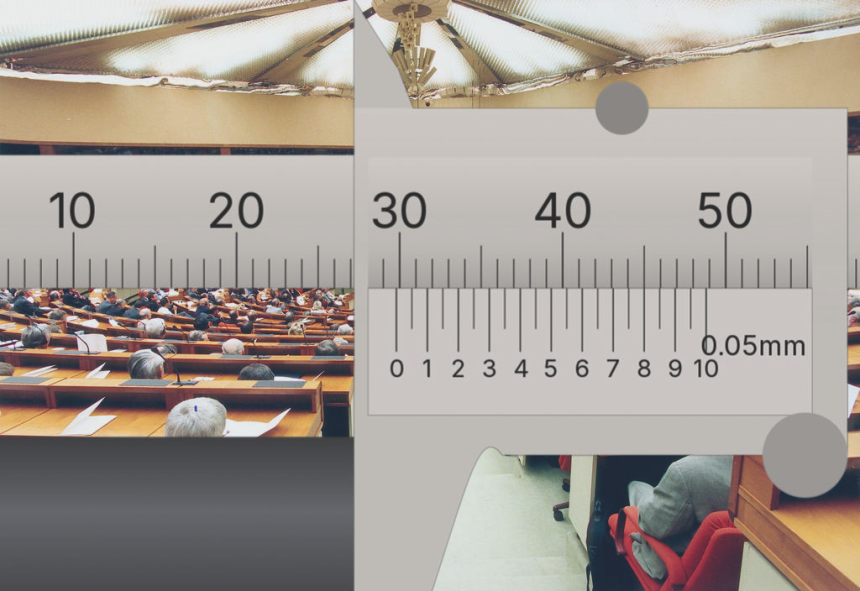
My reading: 29.8
